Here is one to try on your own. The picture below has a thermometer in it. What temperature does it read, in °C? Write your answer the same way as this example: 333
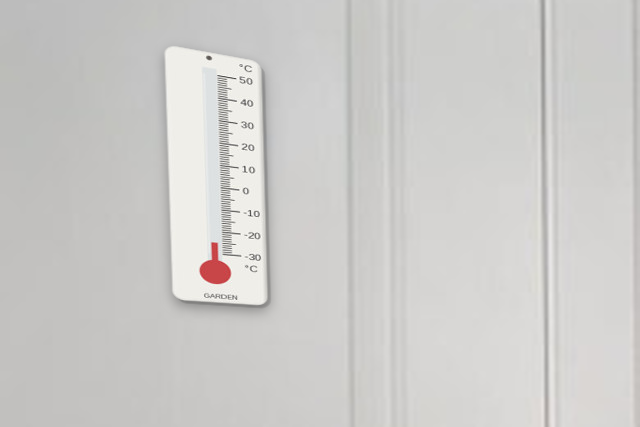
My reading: -25
